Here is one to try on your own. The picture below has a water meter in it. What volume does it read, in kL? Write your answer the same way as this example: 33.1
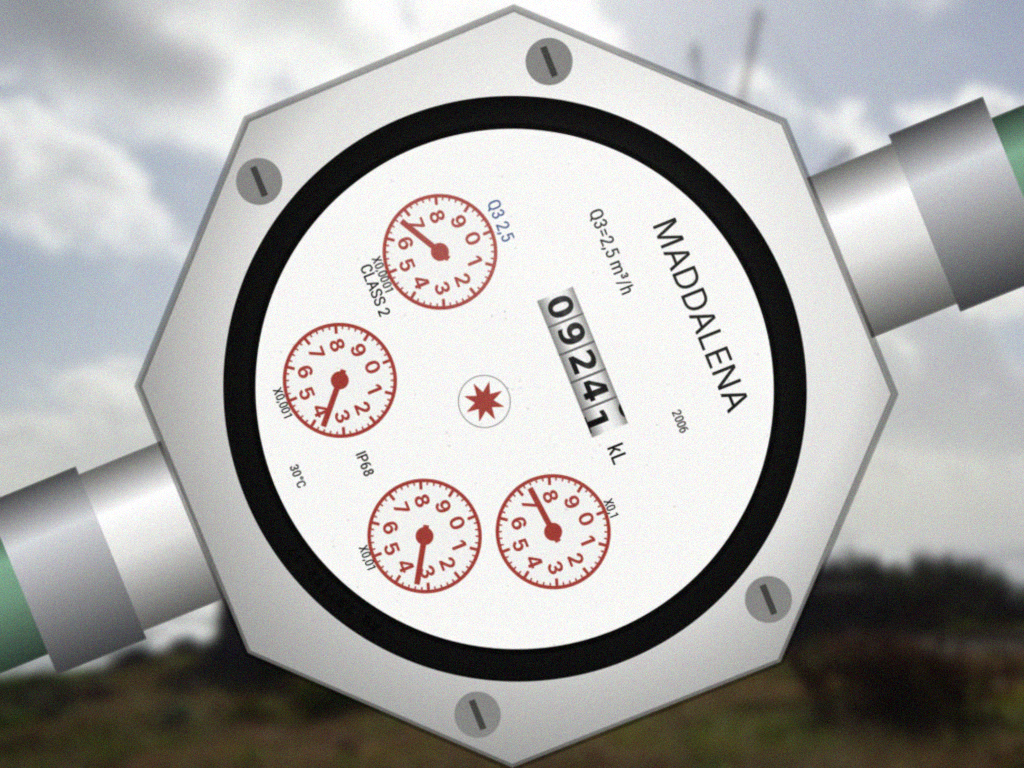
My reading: 9240.7336
